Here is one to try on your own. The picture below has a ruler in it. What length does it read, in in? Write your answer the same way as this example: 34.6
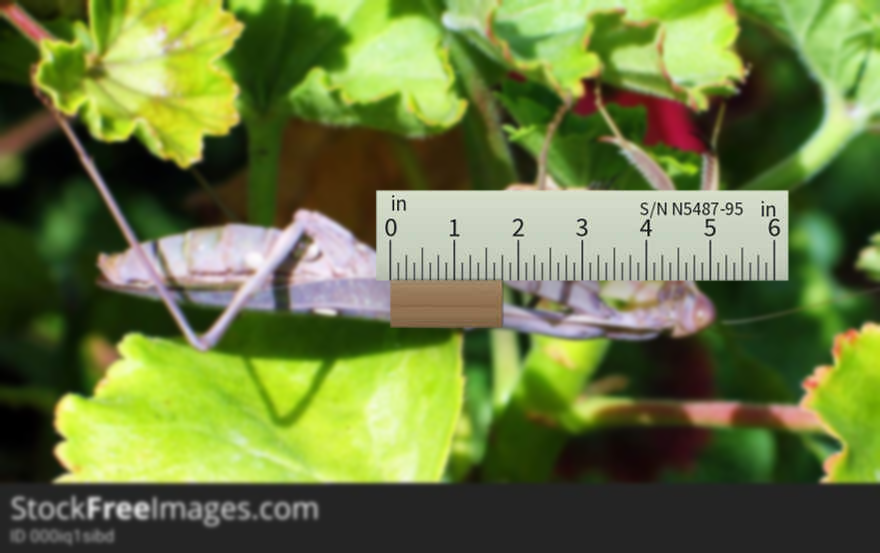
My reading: 1.75
